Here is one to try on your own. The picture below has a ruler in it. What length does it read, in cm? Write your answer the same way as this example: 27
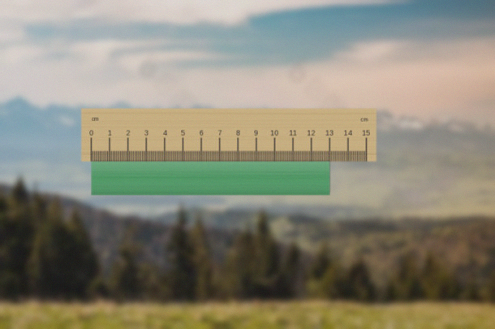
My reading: 13
